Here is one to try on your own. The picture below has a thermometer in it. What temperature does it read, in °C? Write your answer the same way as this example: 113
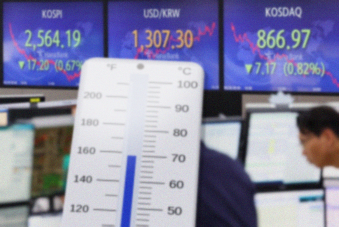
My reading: 70
